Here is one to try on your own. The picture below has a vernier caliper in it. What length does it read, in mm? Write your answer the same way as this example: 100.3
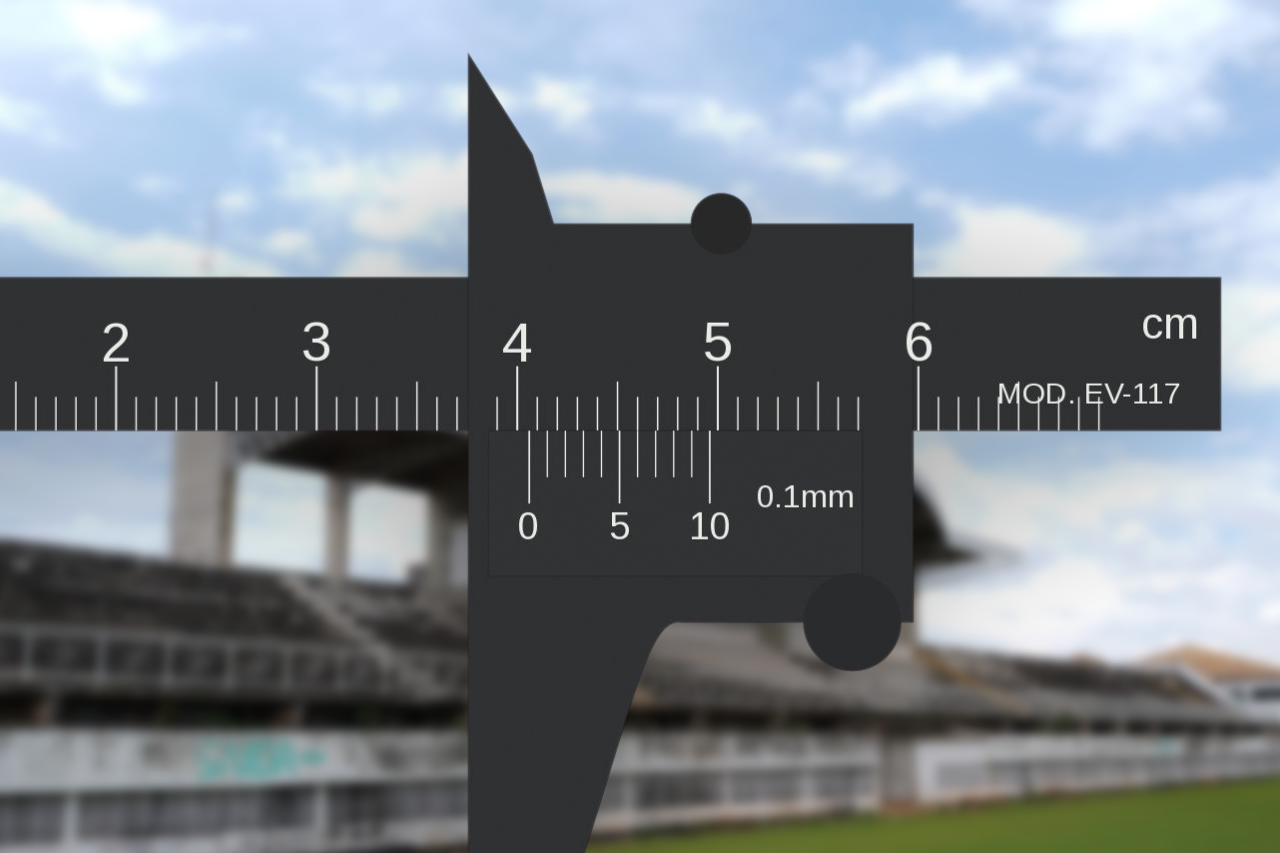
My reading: 40.6
